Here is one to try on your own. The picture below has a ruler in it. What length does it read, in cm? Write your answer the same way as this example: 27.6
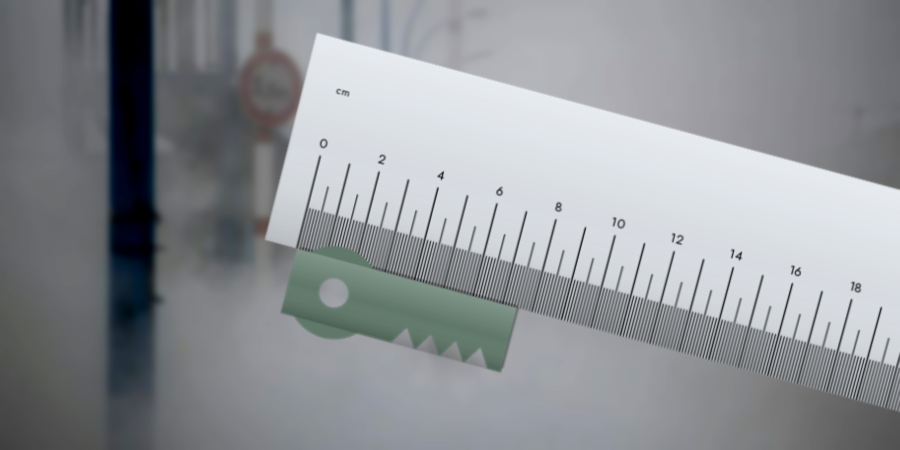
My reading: 7.5
